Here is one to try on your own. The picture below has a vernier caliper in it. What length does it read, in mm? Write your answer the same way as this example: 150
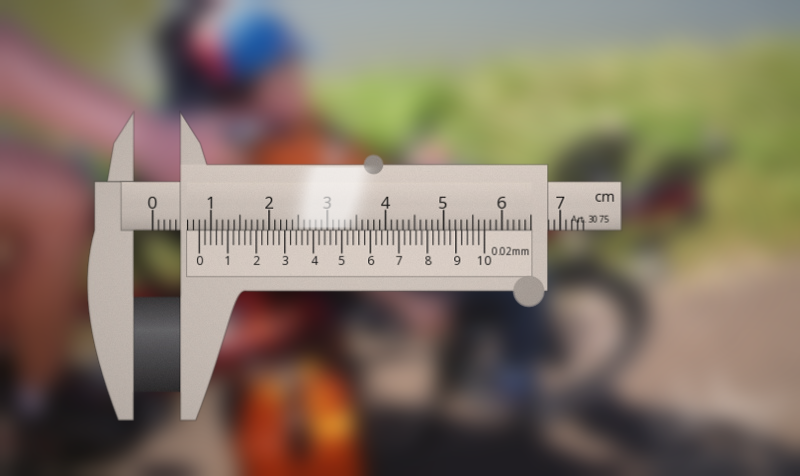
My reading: 8.0
